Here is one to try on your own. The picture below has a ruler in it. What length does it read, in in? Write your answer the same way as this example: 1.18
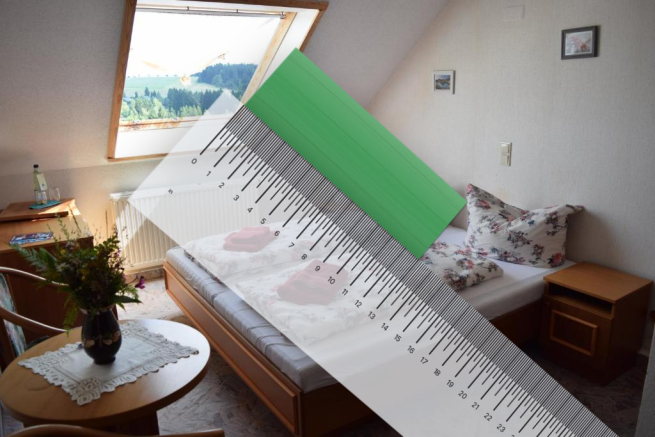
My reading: 13
